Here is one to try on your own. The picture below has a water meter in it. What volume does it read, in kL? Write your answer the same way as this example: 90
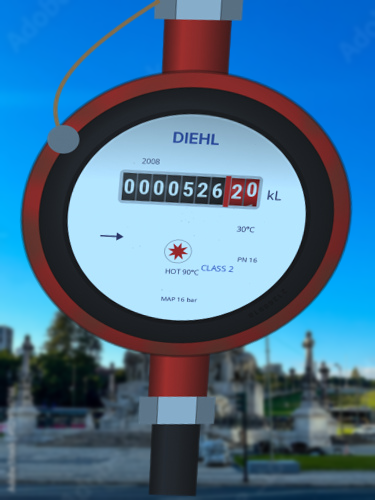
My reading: 526.20
